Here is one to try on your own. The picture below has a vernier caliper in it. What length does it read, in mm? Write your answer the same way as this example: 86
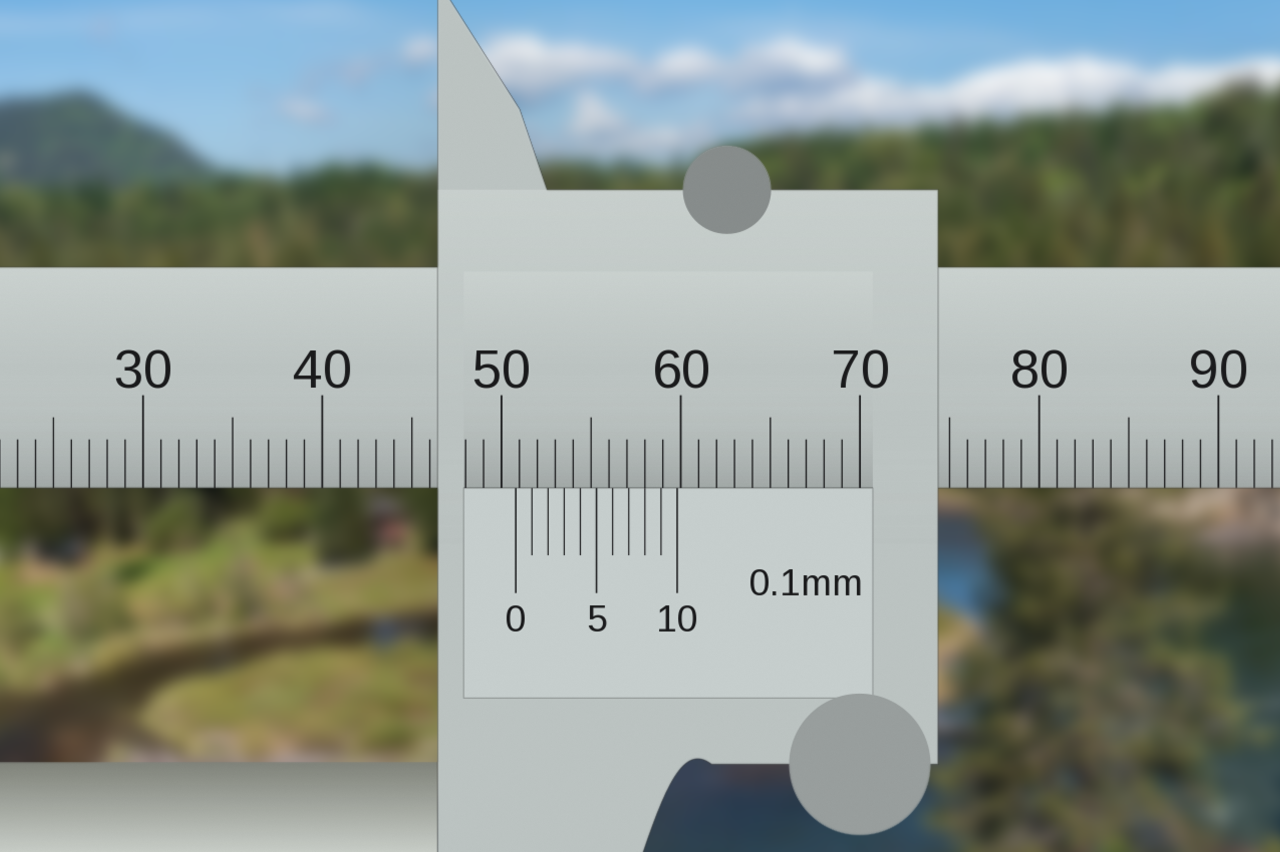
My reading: 50.8
